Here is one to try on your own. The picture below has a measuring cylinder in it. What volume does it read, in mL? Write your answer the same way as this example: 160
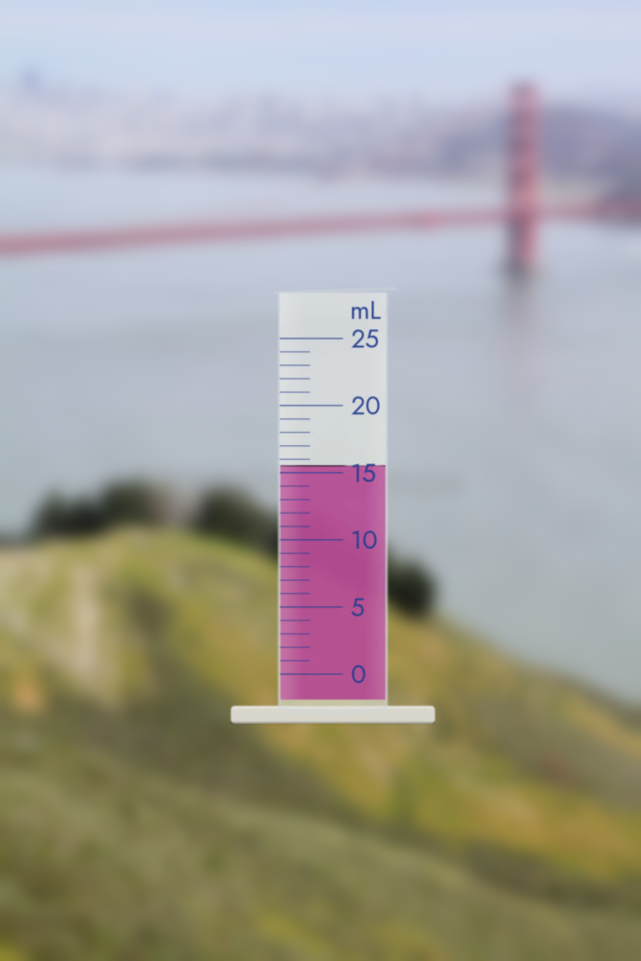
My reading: 15.5
